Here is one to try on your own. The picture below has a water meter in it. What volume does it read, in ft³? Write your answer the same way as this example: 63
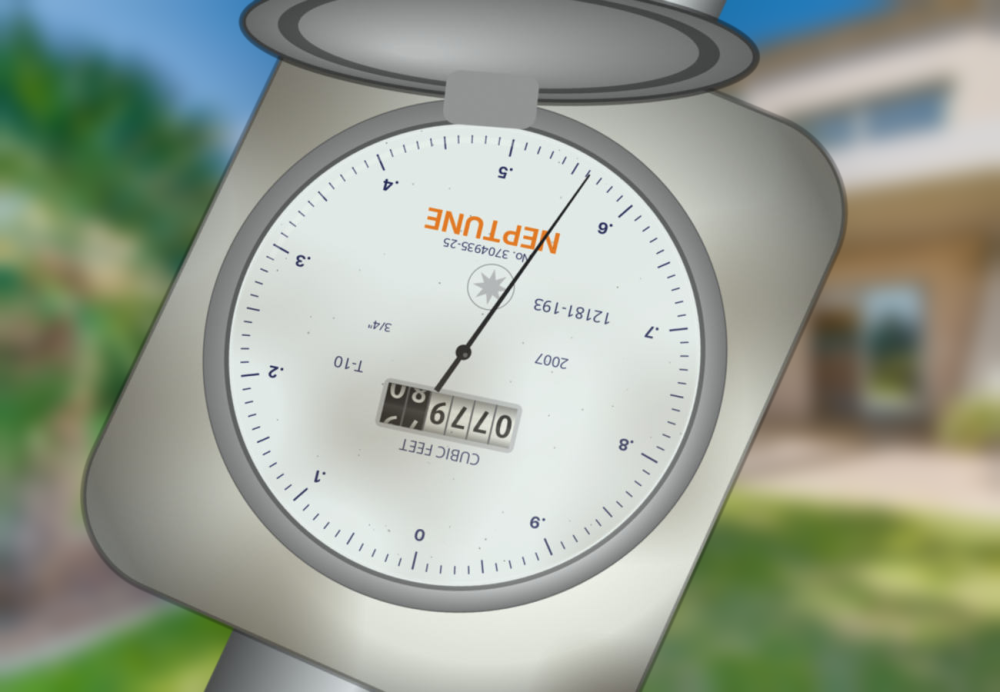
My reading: 77979.56
